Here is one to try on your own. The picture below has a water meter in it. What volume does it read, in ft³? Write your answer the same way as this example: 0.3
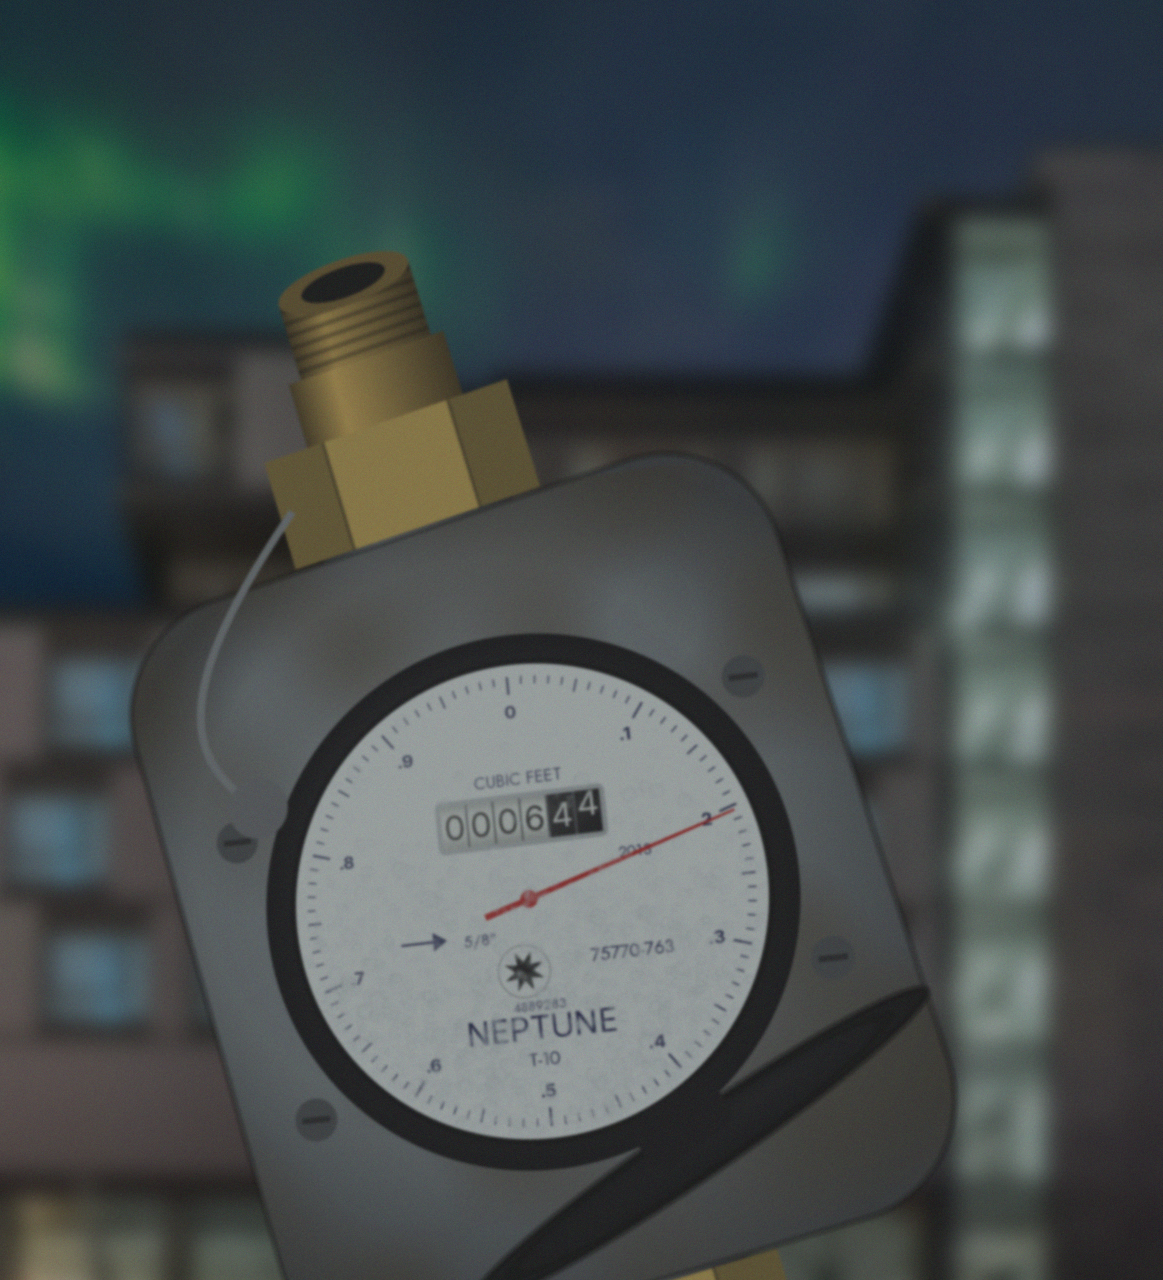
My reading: 644.20
